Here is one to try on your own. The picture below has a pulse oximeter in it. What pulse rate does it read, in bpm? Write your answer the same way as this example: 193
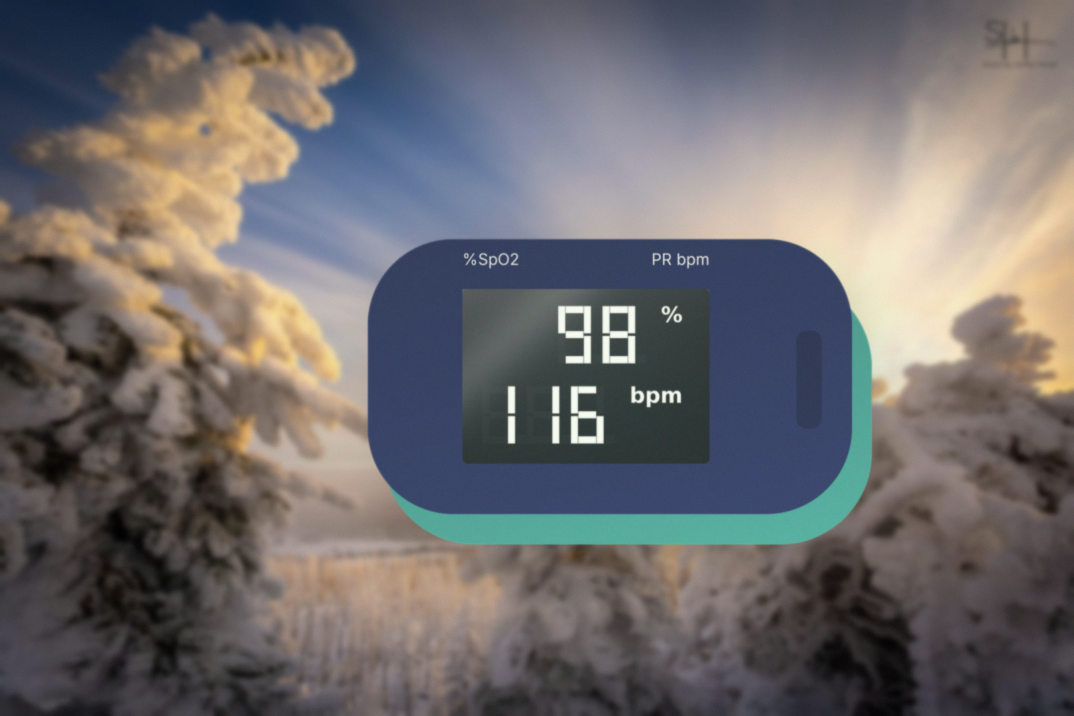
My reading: 116
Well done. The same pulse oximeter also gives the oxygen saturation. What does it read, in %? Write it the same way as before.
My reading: 98
